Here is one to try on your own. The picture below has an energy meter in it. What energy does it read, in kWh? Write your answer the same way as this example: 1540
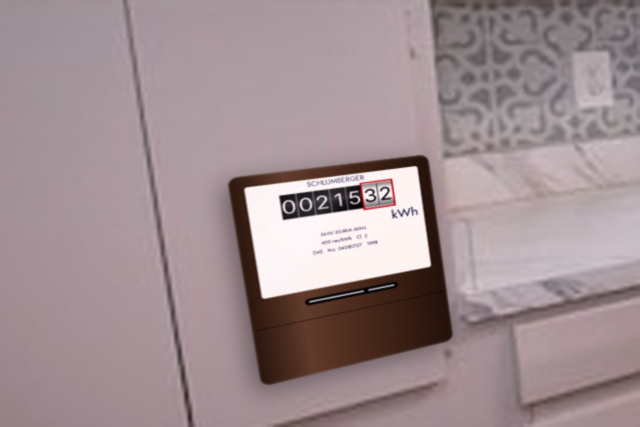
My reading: 215.32
